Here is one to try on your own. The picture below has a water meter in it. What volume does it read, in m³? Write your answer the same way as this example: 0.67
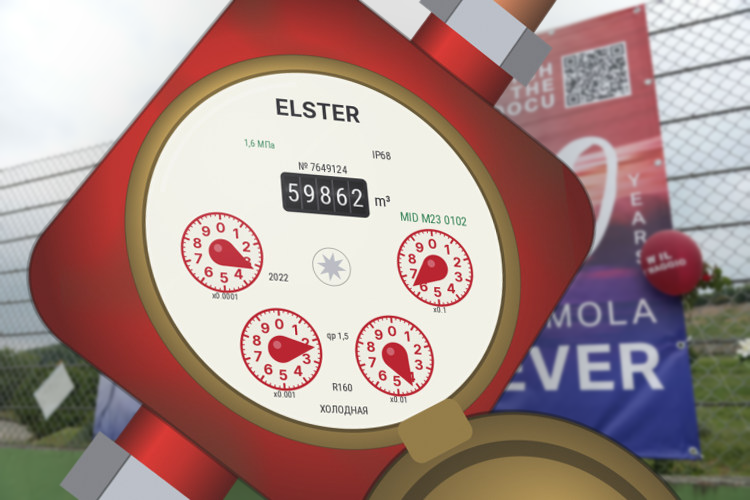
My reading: 59862.6423
